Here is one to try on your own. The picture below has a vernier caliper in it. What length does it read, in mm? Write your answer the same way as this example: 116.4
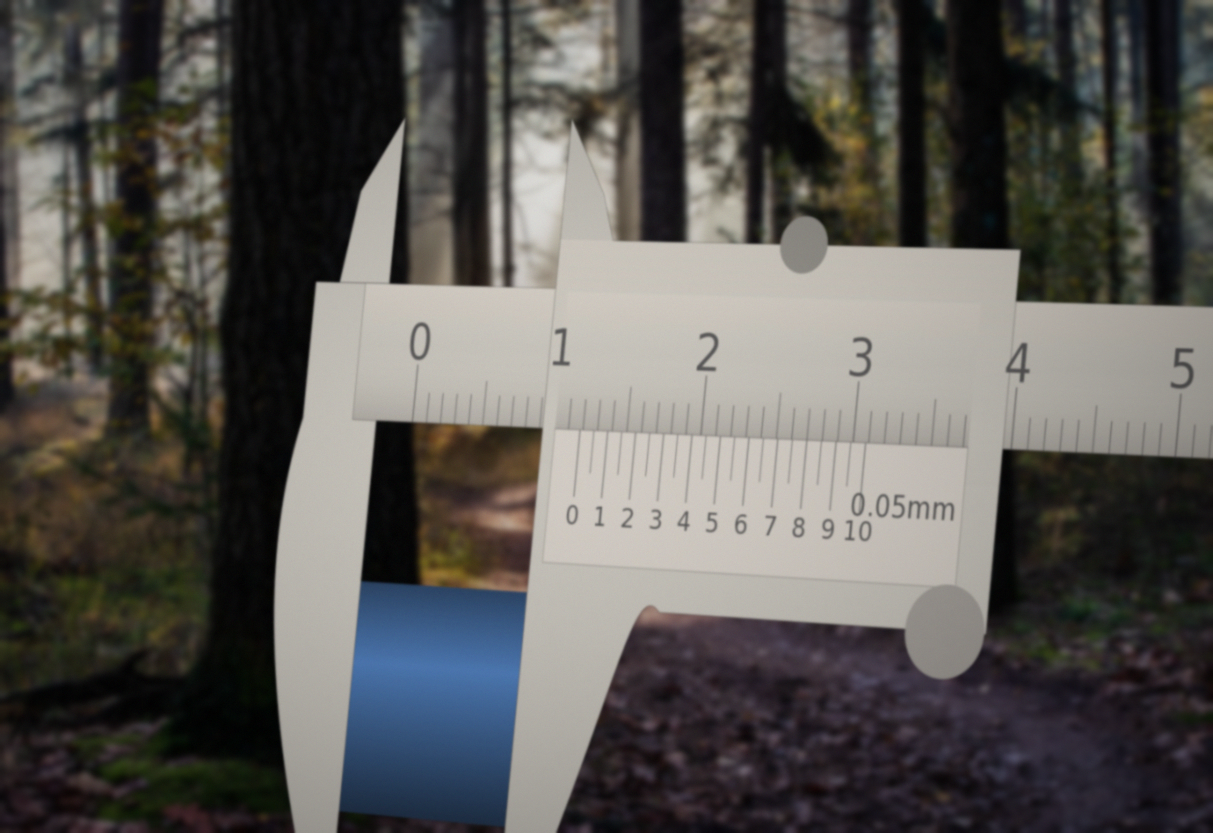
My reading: 11.8
